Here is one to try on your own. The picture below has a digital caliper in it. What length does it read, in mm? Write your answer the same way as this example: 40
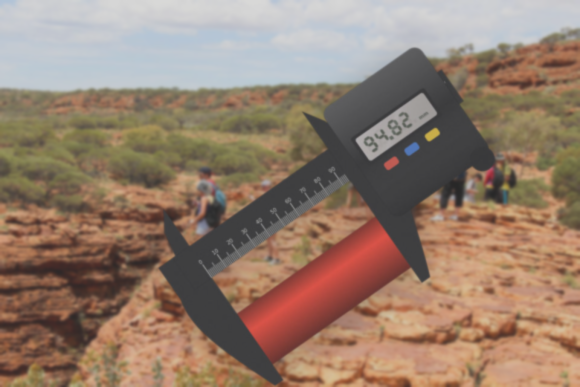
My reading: 94.82
